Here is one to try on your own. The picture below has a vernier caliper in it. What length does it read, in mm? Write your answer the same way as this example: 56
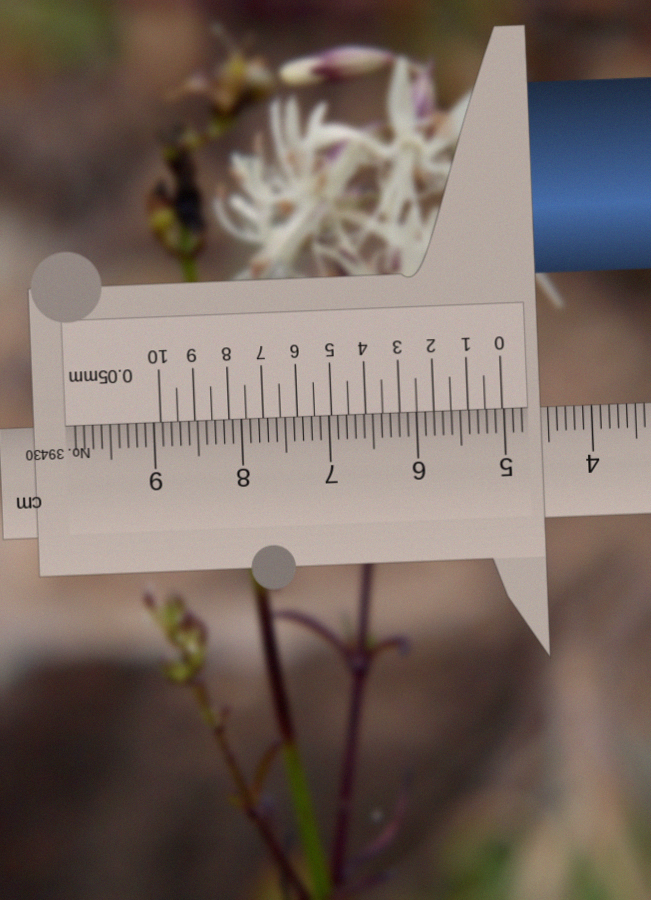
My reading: 50.2
